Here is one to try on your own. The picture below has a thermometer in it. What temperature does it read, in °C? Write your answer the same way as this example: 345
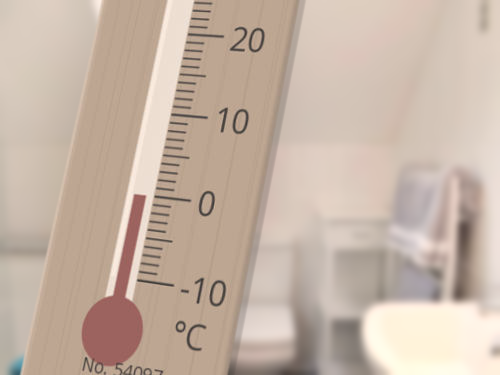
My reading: 0
